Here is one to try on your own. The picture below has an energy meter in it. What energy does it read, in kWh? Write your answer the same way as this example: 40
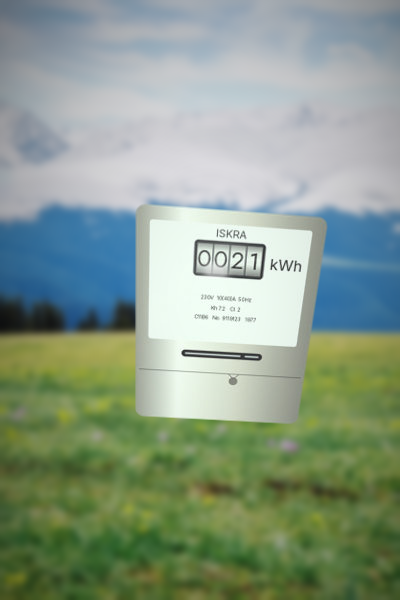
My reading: 21
